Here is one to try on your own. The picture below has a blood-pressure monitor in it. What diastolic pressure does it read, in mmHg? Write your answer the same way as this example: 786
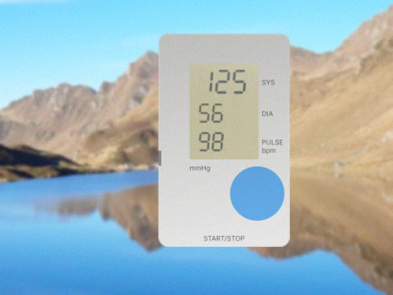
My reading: 56
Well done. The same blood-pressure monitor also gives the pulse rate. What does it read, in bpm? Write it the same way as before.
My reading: 98
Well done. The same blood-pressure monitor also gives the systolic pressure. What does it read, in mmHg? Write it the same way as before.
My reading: 125
